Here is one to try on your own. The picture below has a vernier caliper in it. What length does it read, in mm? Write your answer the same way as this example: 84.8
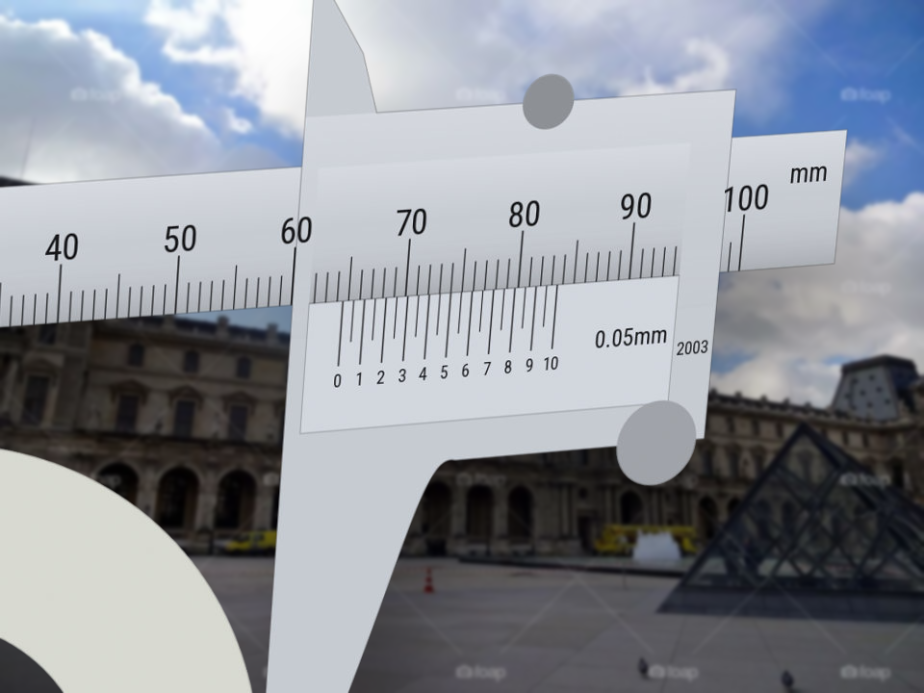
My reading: 64.5
